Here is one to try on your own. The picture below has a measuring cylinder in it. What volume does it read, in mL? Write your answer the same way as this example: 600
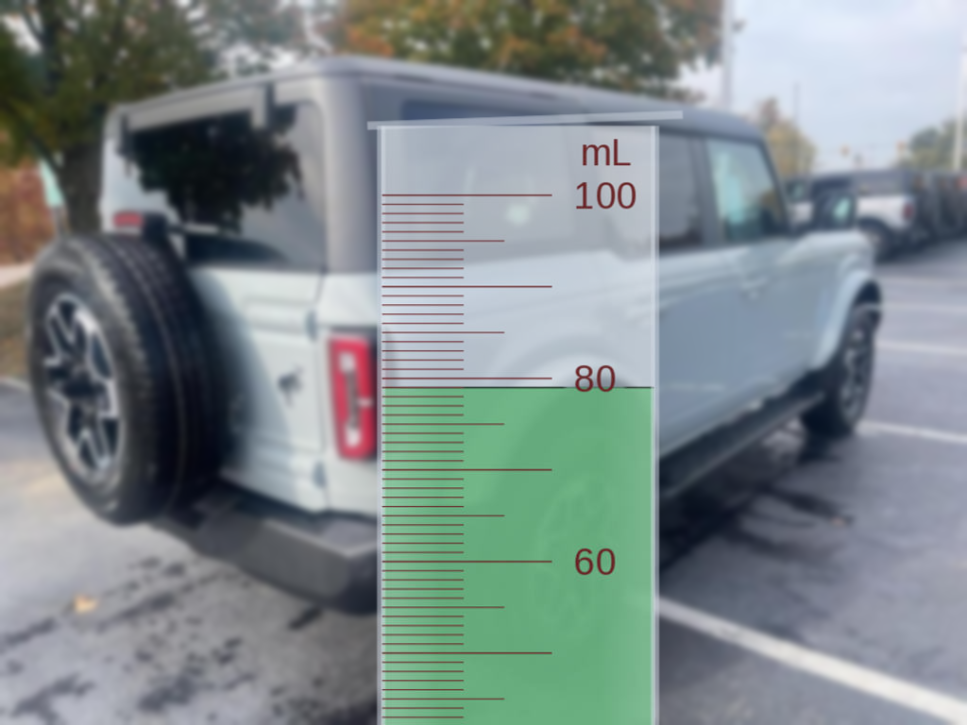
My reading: 79
